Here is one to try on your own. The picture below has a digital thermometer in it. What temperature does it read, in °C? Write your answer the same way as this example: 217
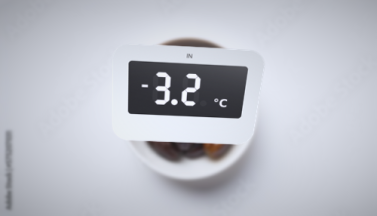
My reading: -3.2
